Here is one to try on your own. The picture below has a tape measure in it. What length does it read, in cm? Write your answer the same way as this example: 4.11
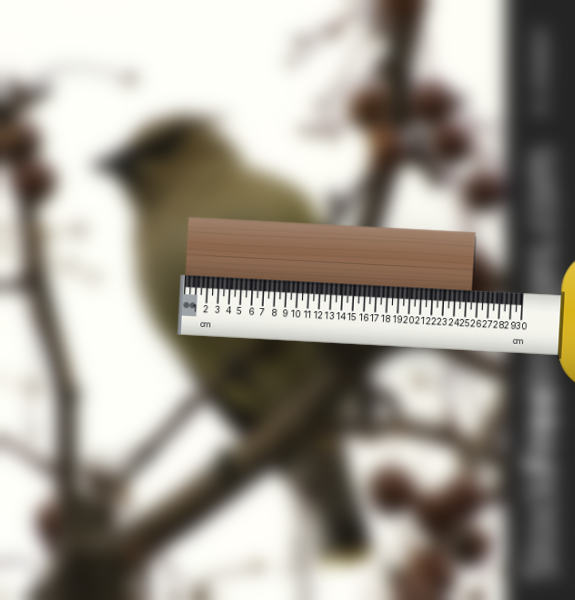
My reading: 25.5
